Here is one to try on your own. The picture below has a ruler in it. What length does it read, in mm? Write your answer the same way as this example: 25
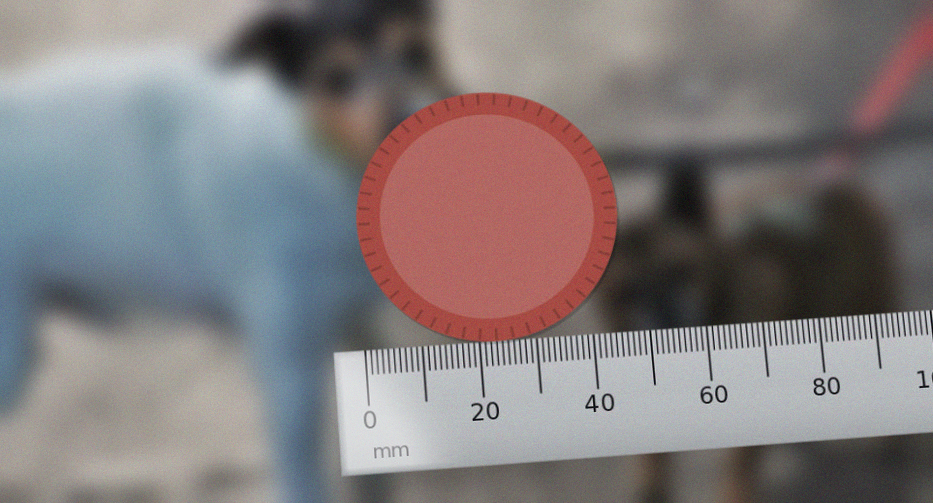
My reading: 46
